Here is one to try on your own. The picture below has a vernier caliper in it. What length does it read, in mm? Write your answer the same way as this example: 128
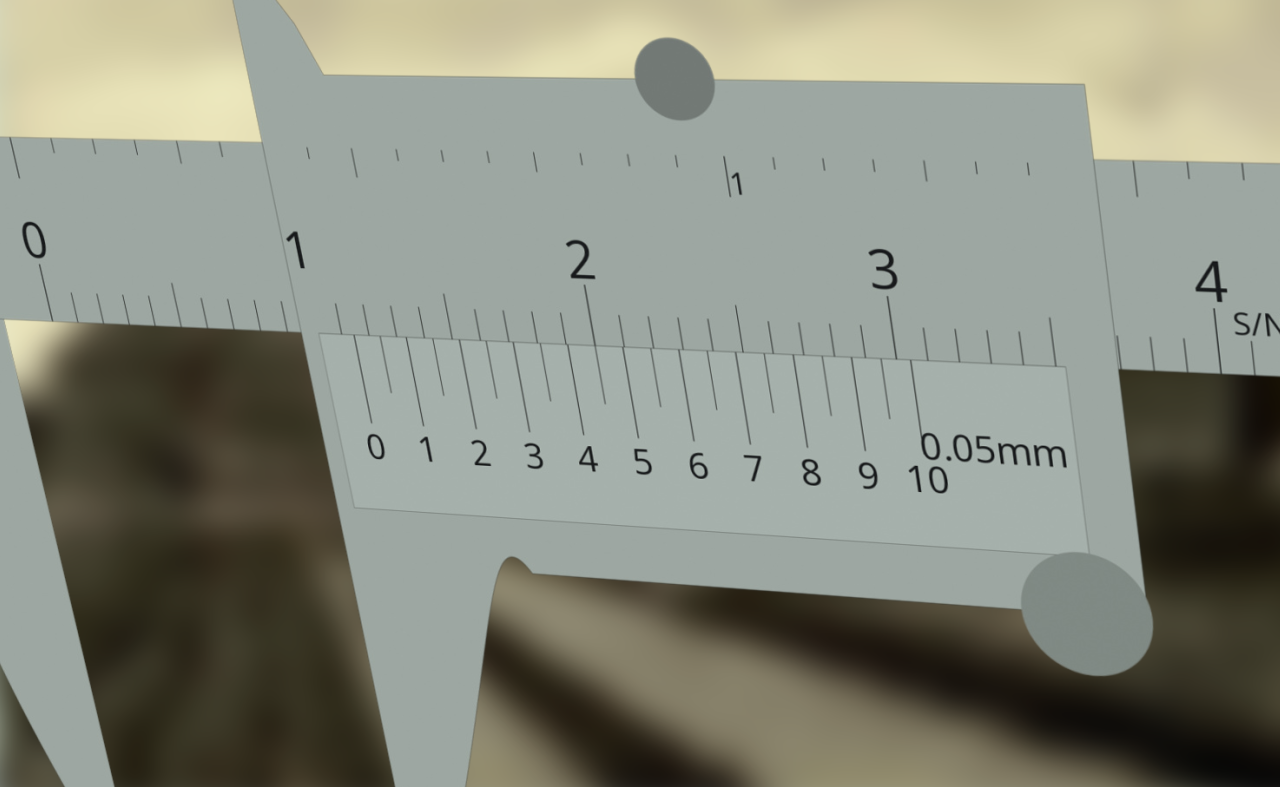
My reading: 11.45
